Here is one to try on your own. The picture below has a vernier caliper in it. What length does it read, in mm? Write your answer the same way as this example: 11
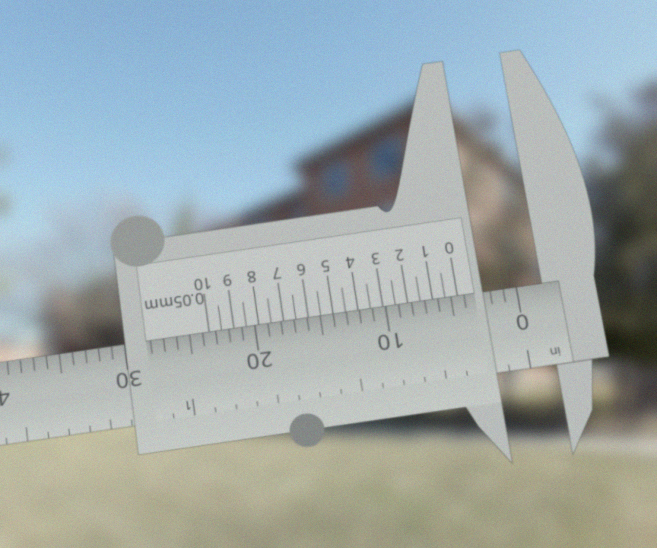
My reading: 4.5
